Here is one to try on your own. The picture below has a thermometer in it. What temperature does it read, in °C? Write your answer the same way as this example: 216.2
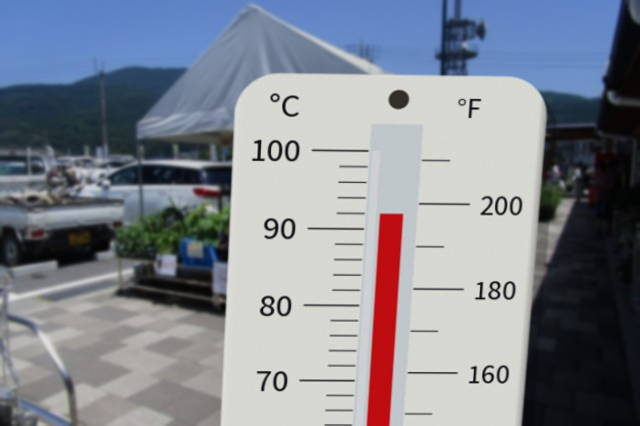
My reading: 92
